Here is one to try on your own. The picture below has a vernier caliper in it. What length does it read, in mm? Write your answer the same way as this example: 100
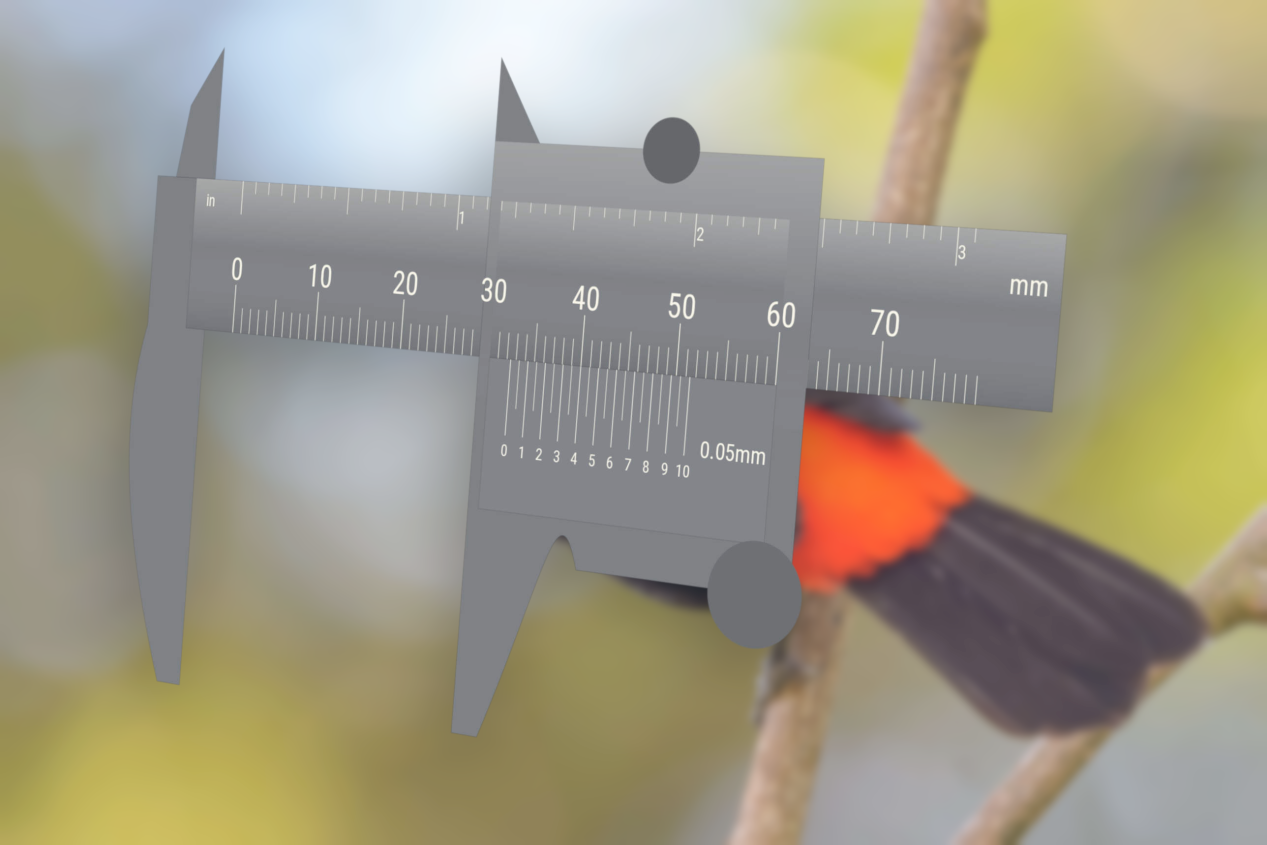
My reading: 32.4
